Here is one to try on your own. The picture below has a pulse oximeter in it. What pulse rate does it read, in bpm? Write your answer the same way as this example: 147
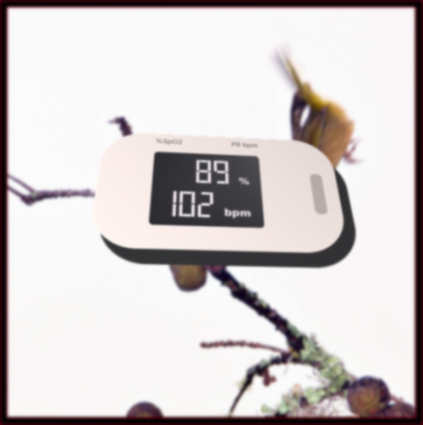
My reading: 102
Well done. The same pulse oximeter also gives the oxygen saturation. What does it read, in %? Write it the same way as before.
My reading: 89
